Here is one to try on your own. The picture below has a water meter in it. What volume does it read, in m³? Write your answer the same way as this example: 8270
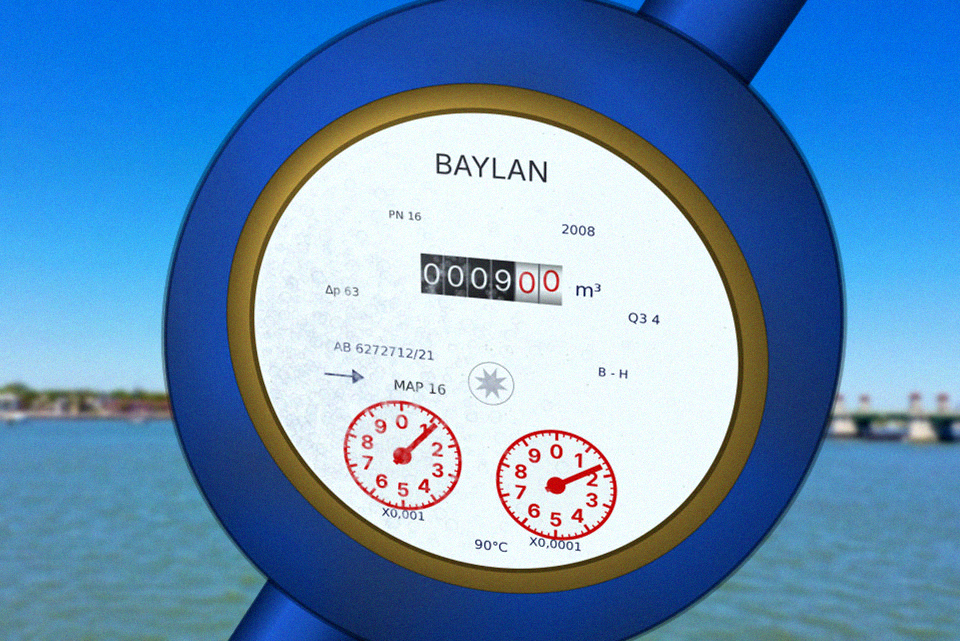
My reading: 9.0011
